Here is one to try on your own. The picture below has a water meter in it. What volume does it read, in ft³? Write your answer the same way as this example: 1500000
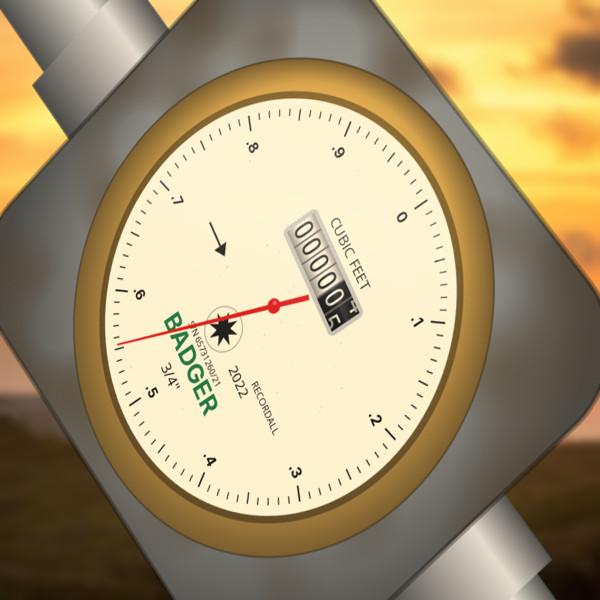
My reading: 4.55
